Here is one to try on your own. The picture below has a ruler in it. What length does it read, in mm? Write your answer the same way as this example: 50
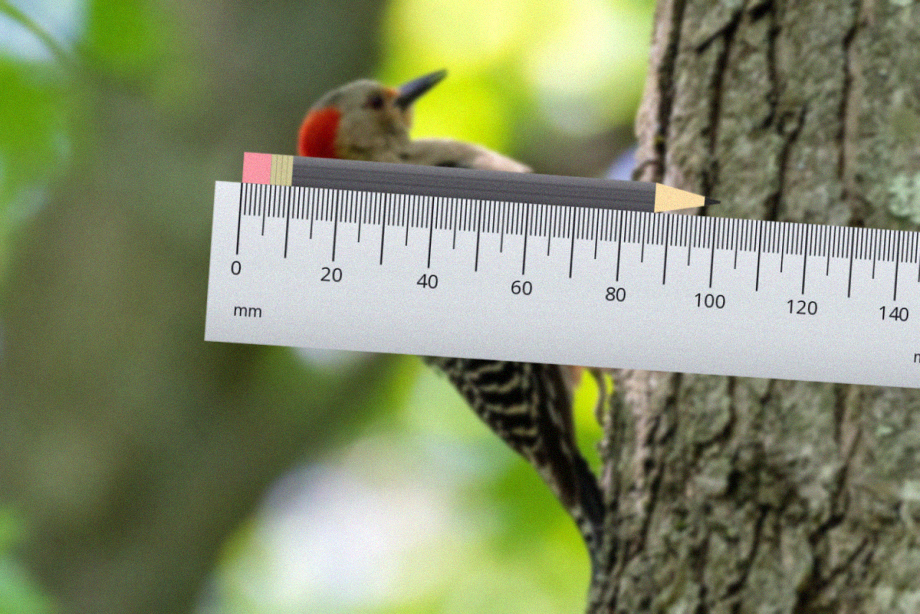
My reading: 101
